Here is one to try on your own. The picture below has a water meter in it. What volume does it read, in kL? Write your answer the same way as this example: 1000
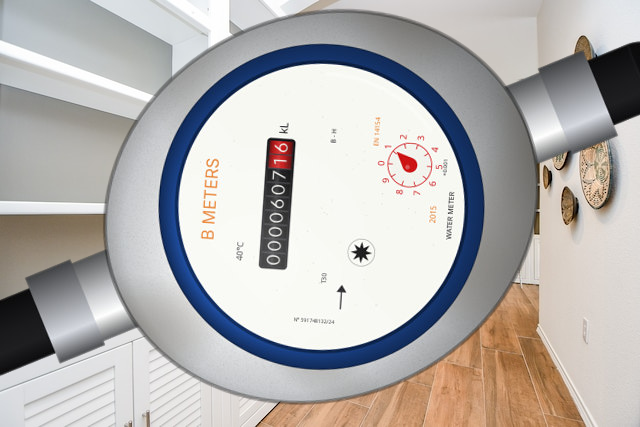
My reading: 607.161
